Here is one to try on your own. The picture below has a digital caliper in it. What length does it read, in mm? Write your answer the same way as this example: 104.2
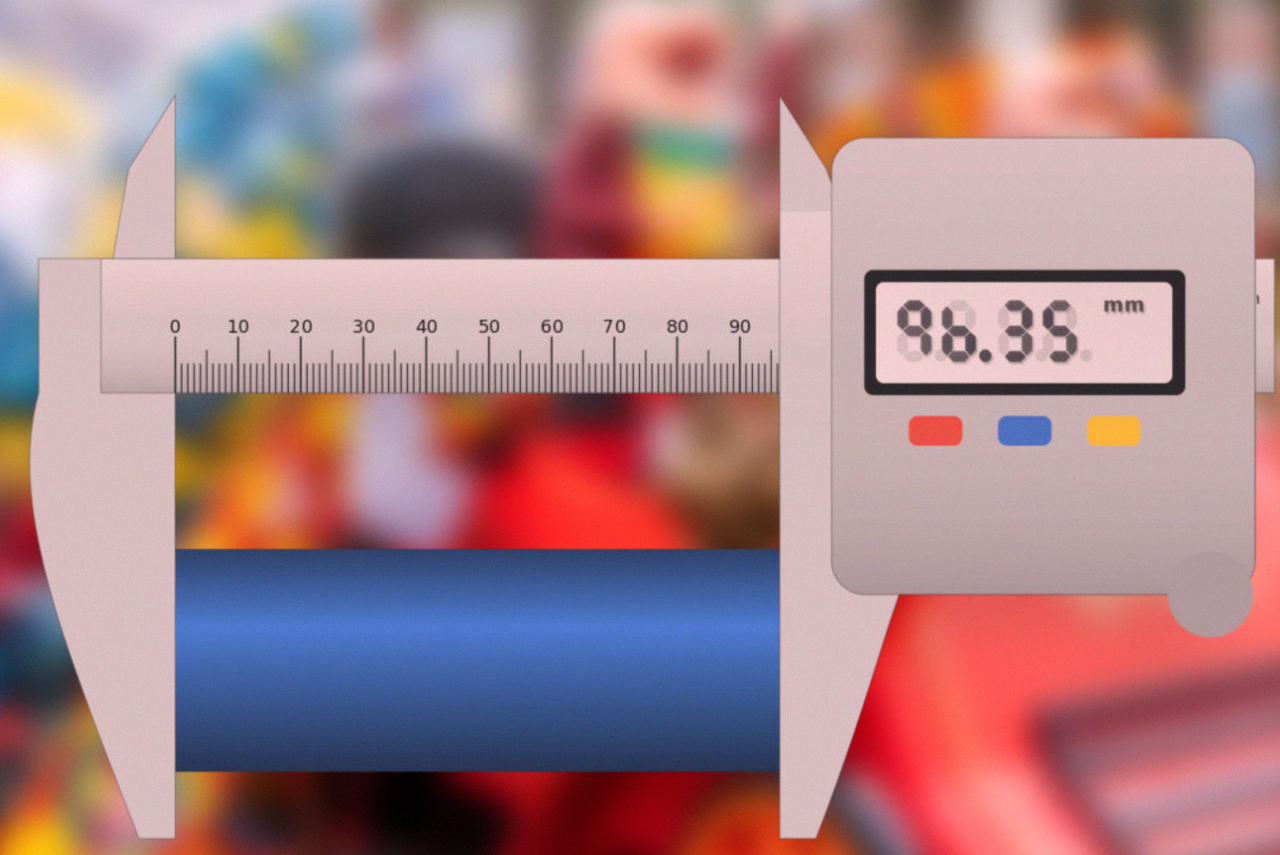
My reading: 96.35
